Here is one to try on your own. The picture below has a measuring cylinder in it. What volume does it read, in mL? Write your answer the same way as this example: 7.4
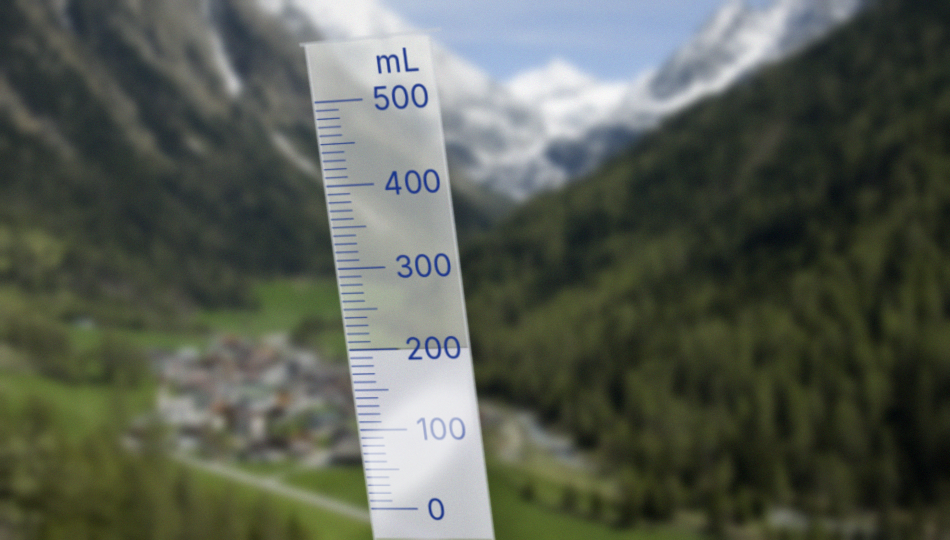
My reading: 200
